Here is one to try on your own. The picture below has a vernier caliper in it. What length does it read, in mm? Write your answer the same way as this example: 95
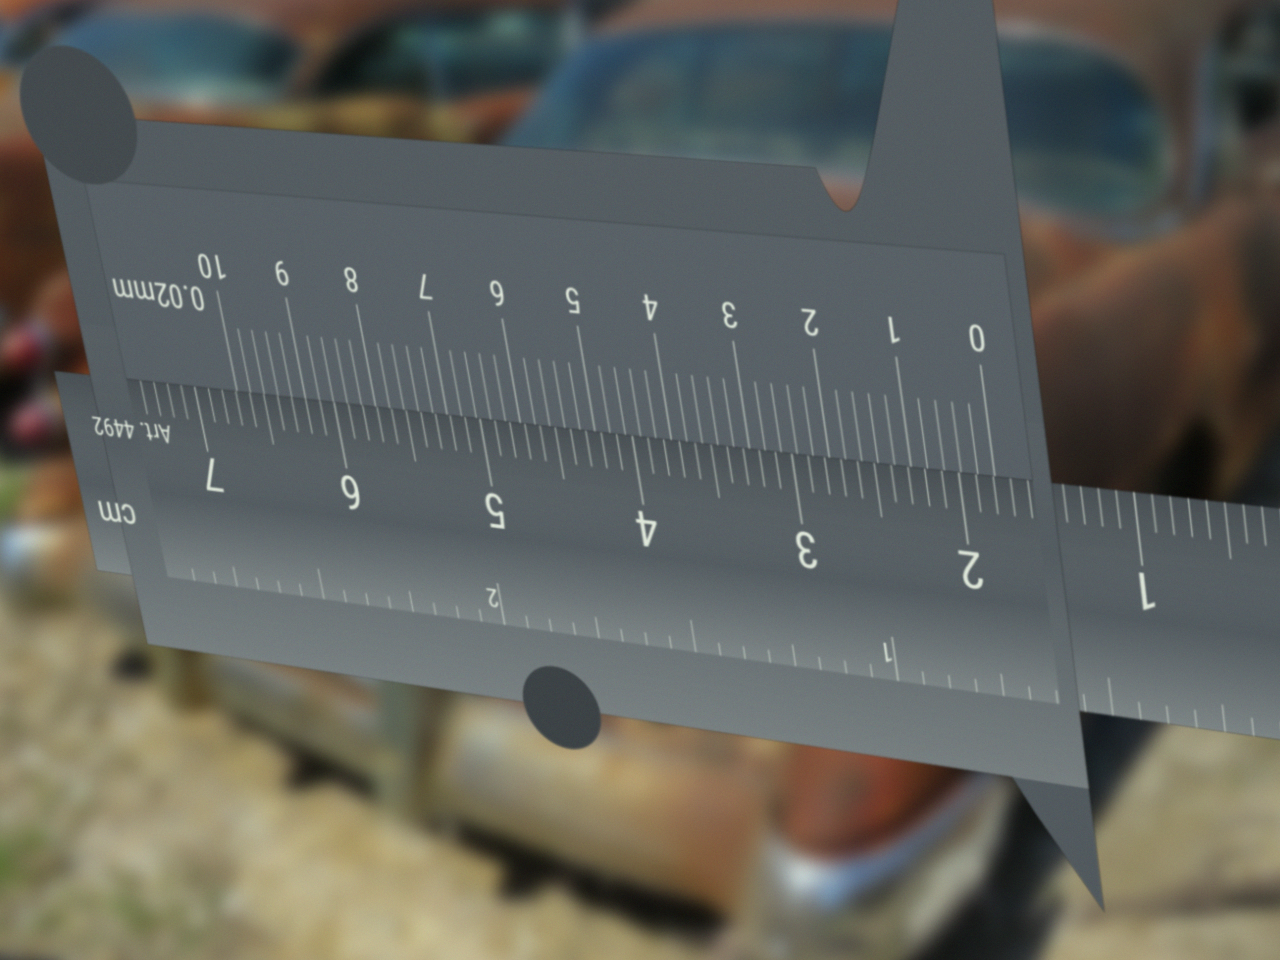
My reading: 17.9
